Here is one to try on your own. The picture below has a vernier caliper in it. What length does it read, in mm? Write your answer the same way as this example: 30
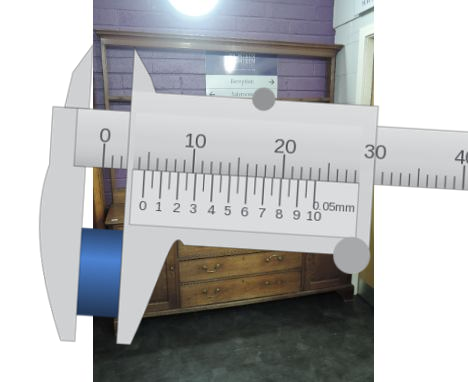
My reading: 4.6
